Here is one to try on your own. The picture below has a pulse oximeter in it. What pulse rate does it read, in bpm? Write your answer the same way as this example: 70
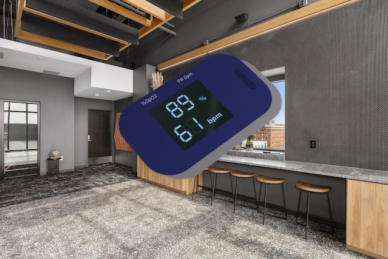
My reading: 61
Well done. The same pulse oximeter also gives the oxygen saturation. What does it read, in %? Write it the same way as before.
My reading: 89
